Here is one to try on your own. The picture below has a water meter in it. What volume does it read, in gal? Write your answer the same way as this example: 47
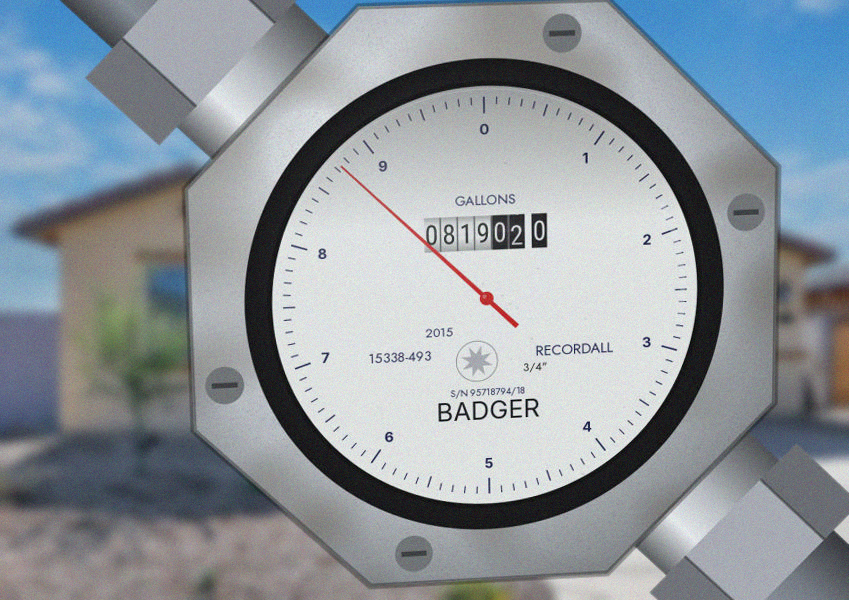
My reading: 819018.7
